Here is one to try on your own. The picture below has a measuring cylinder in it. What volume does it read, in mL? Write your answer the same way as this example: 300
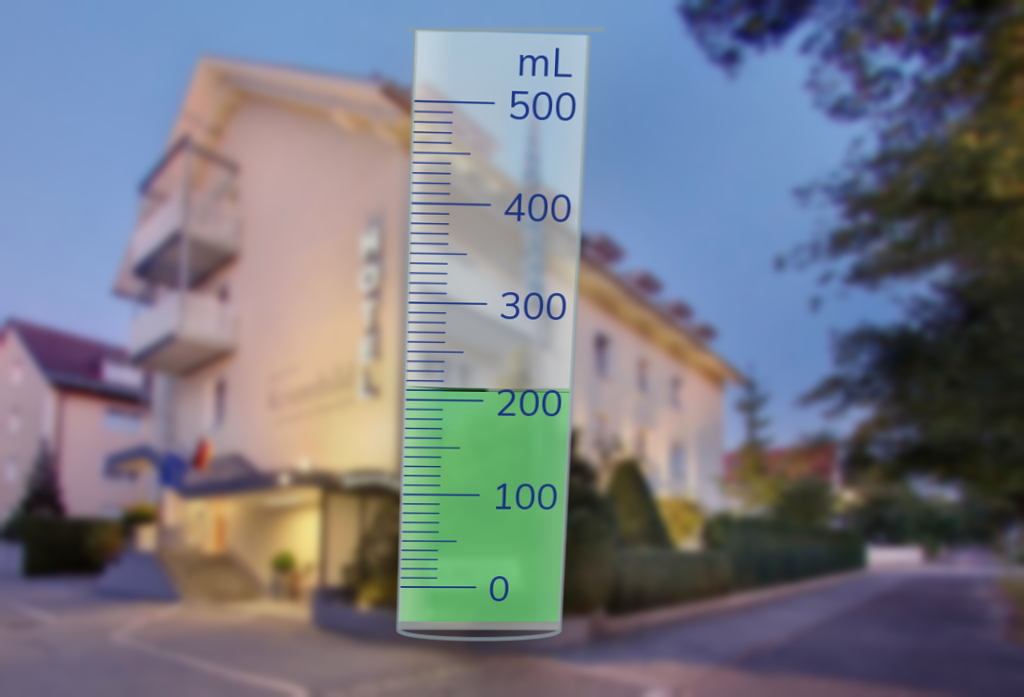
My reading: 210
